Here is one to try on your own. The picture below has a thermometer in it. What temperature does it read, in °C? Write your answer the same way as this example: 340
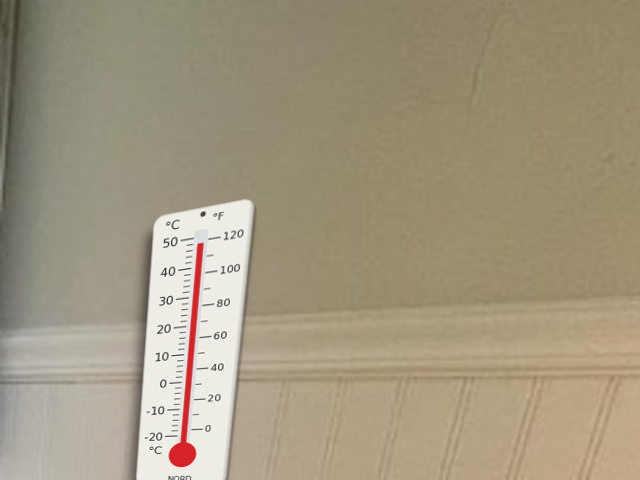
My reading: 48
